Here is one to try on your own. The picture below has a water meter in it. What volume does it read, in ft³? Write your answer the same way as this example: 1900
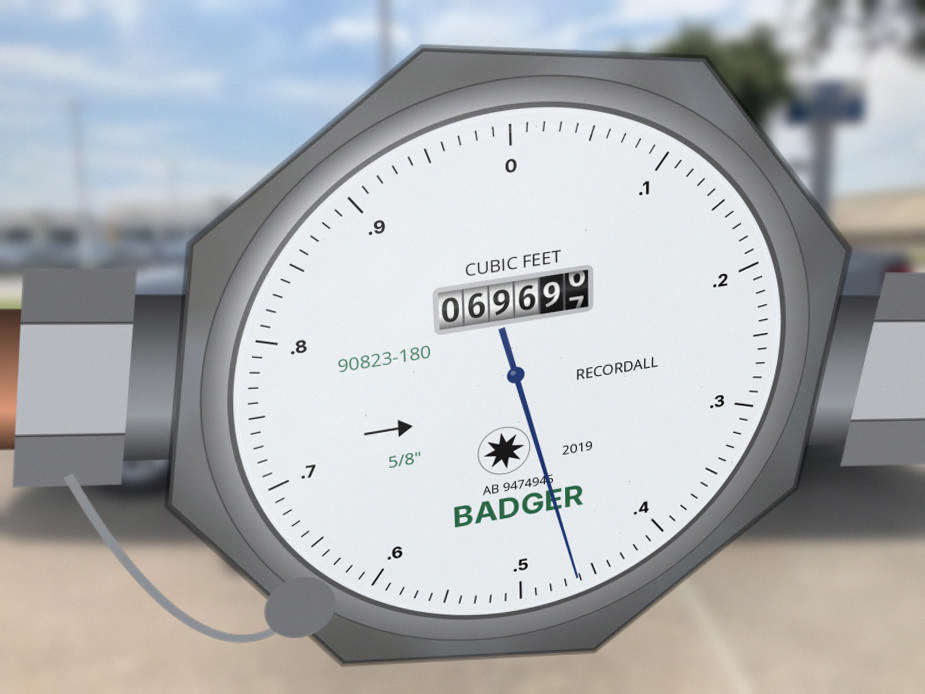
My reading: 69696.46
